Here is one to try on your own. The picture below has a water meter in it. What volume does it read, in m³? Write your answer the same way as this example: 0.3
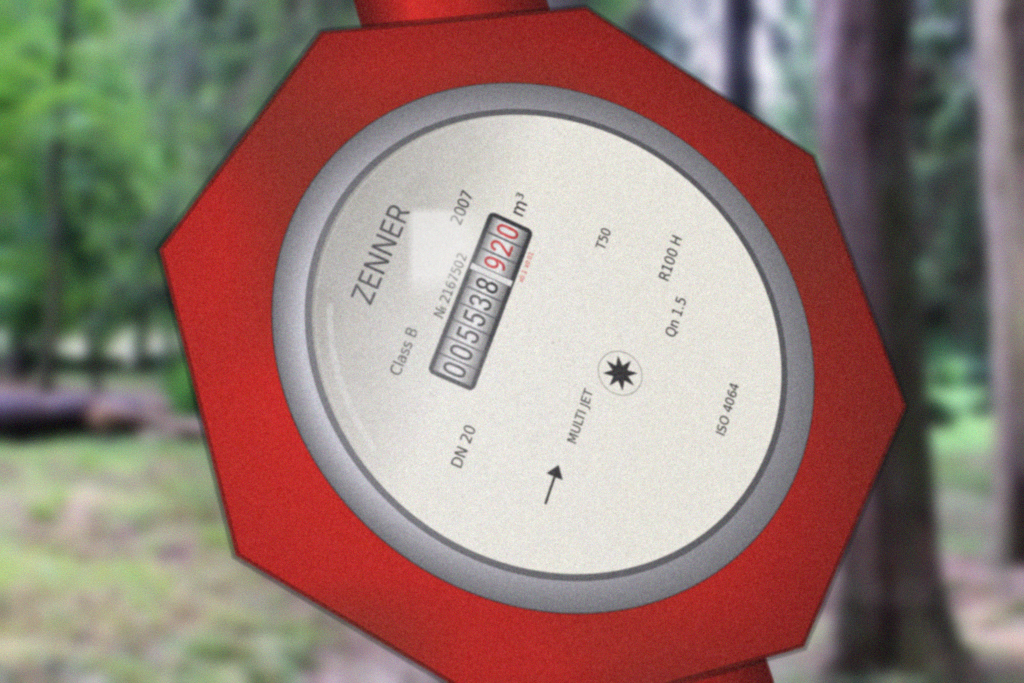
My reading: 5538.920
